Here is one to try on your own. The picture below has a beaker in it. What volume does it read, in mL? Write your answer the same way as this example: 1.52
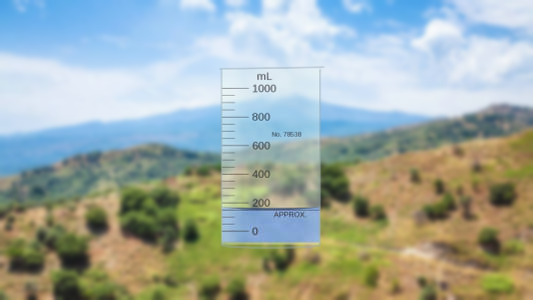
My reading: 150
